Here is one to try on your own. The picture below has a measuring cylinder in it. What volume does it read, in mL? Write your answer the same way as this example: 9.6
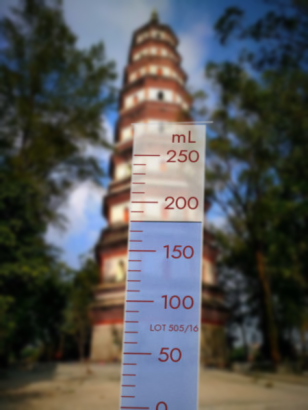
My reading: 180
